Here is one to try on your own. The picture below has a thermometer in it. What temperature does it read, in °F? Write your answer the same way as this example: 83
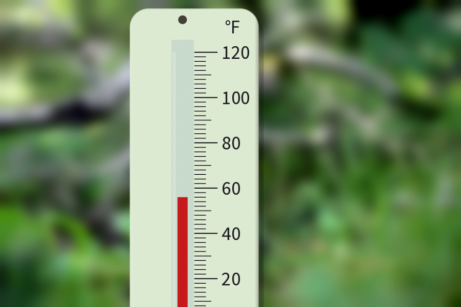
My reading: 56
